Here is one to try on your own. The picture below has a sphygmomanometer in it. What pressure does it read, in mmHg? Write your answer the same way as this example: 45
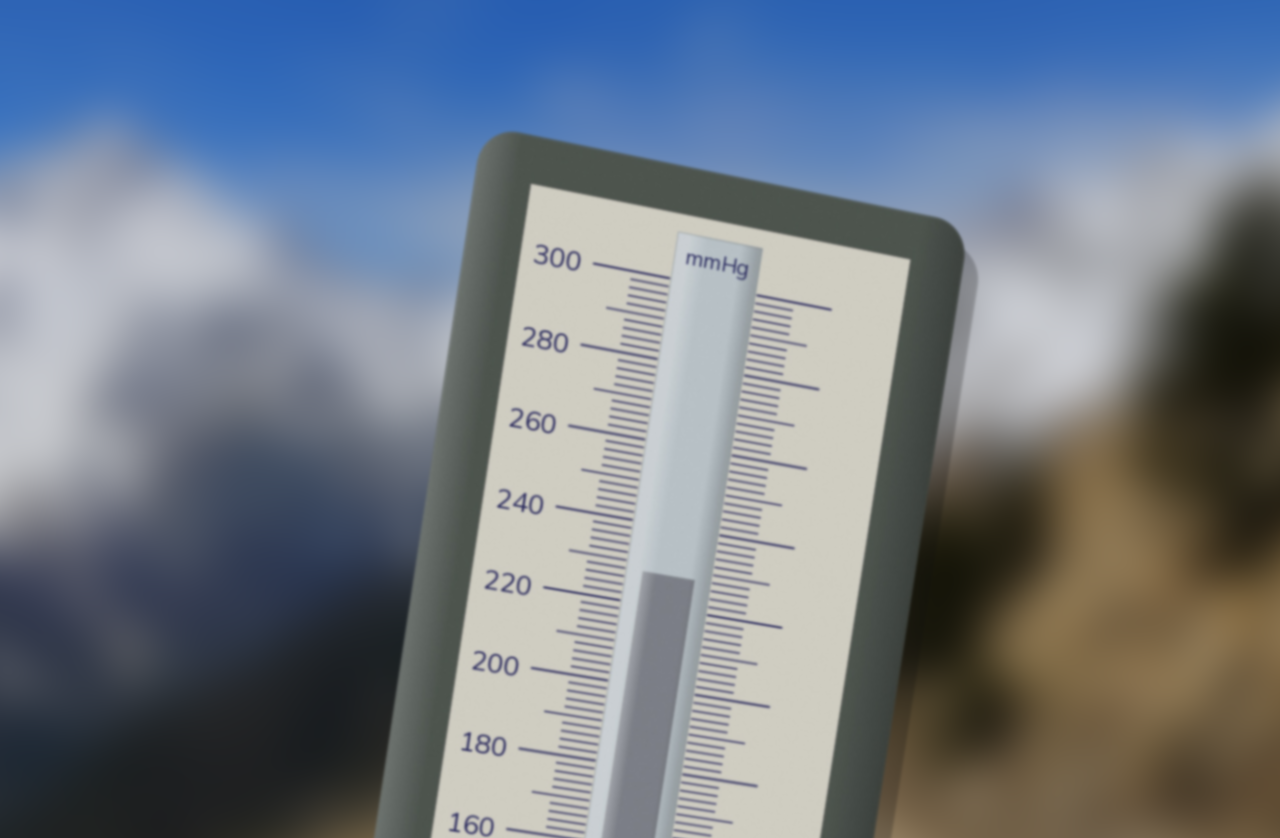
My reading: 228
